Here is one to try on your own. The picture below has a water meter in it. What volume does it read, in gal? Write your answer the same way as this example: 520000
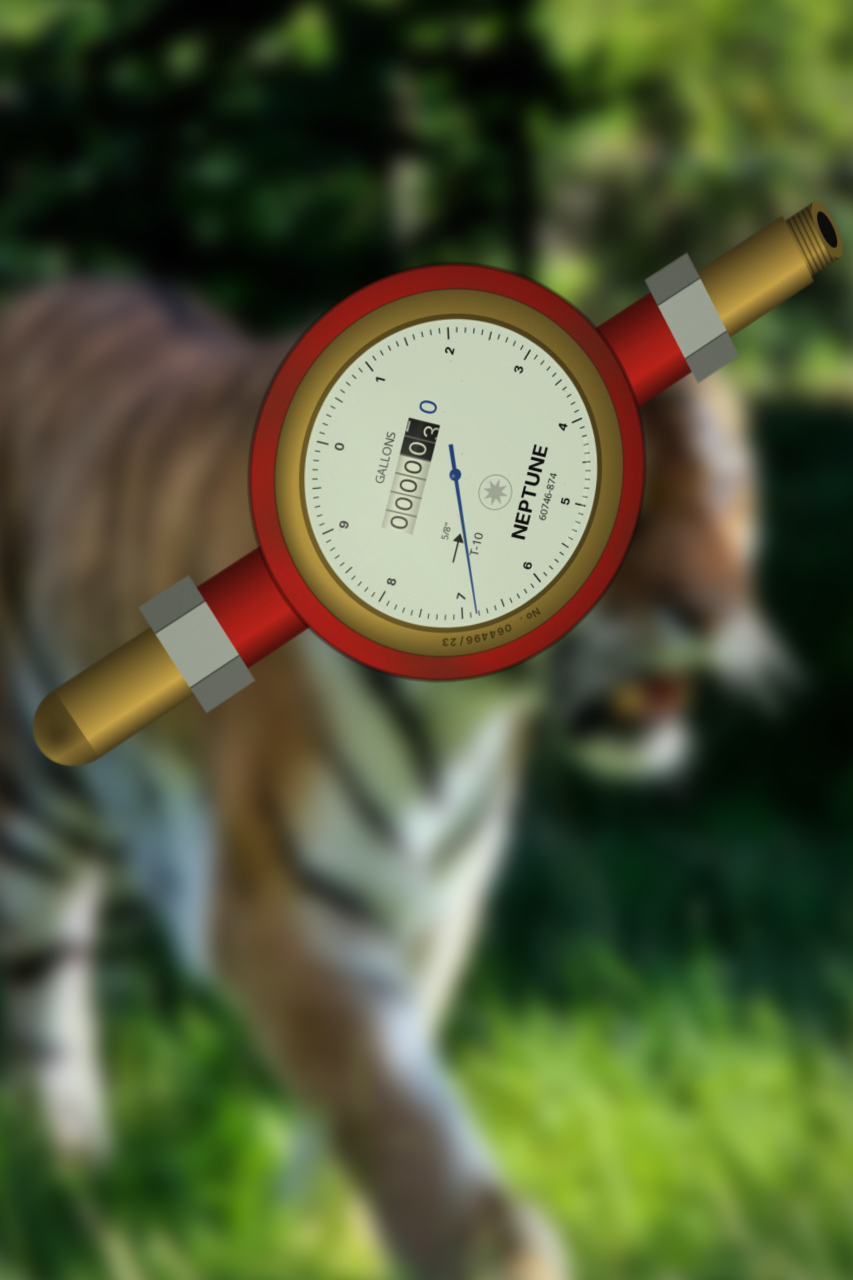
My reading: 26.8
